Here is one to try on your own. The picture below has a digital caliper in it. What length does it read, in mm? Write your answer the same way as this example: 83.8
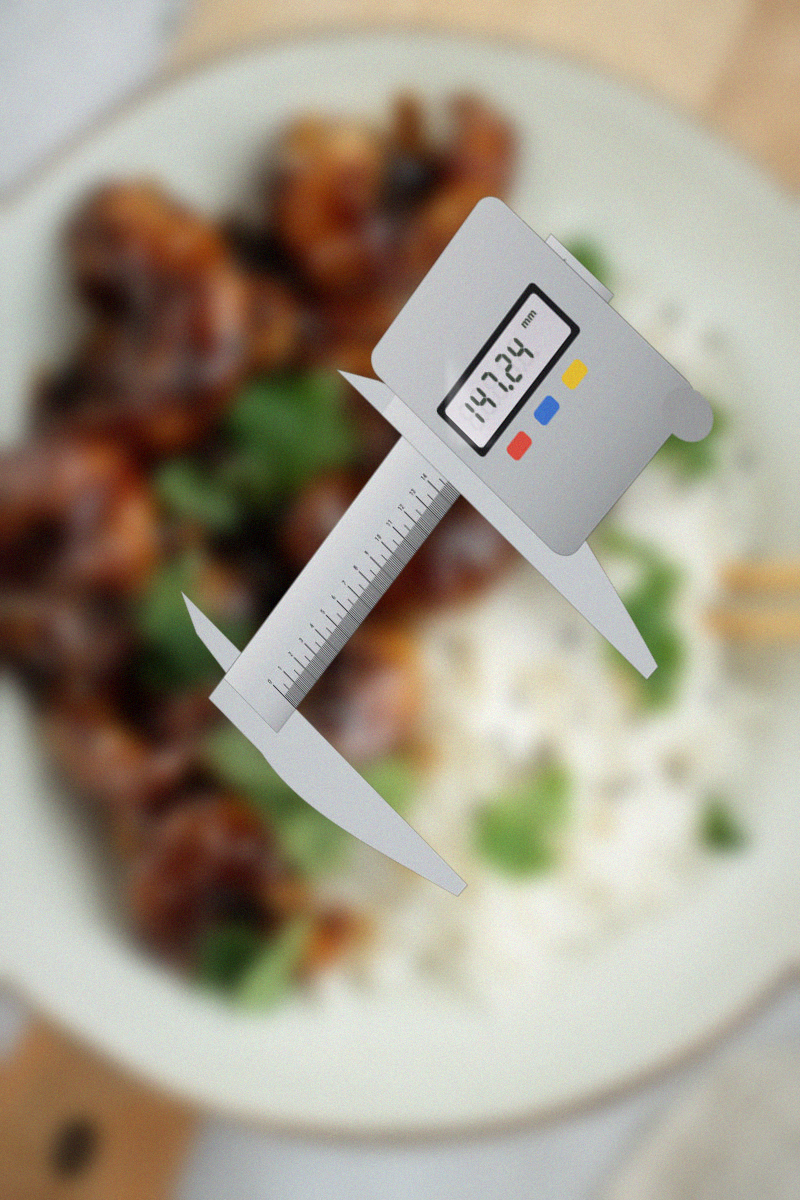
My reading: 147.24
